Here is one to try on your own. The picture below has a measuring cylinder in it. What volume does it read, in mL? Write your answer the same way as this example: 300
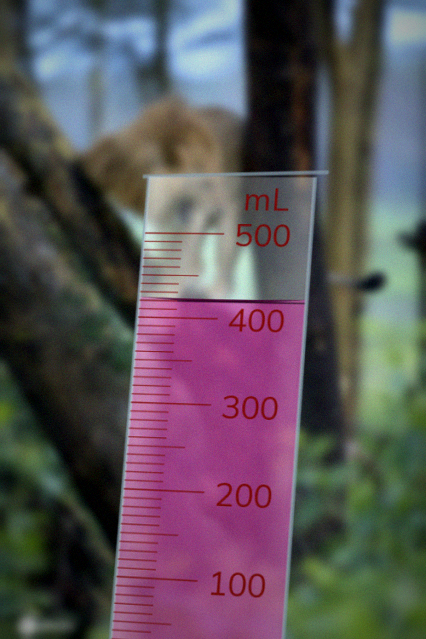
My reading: 420
